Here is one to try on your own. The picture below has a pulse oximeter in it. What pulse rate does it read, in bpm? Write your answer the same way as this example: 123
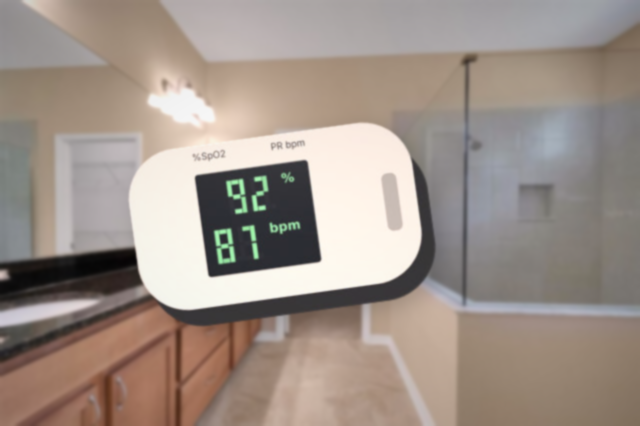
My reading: 87
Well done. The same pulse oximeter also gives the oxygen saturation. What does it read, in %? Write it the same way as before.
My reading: 92
